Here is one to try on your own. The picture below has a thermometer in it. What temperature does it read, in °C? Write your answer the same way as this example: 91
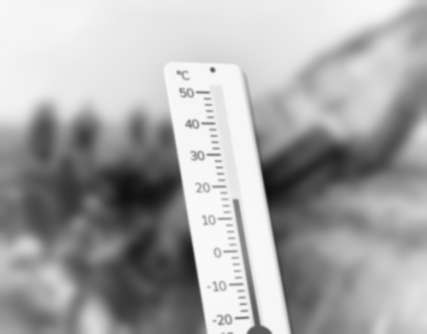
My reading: 16
